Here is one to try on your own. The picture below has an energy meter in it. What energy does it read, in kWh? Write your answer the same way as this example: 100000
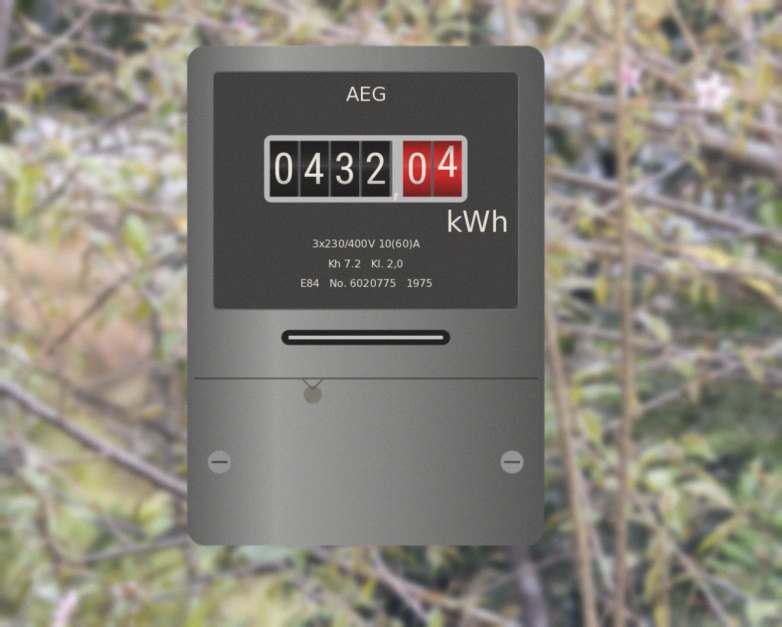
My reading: 432.04
